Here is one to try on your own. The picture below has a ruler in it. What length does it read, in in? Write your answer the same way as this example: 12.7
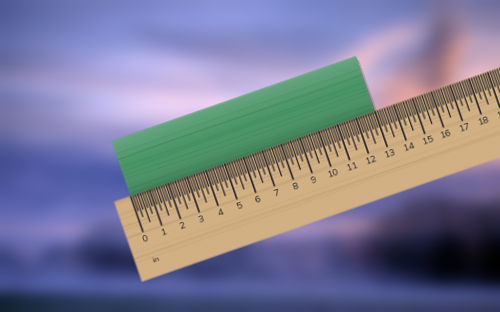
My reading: 13
